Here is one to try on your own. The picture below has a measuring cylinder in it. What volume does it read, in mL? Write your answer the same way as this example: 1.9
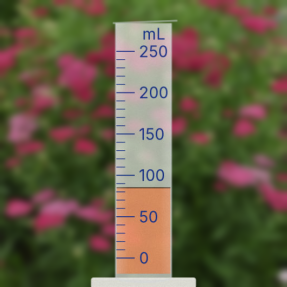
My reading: 85
